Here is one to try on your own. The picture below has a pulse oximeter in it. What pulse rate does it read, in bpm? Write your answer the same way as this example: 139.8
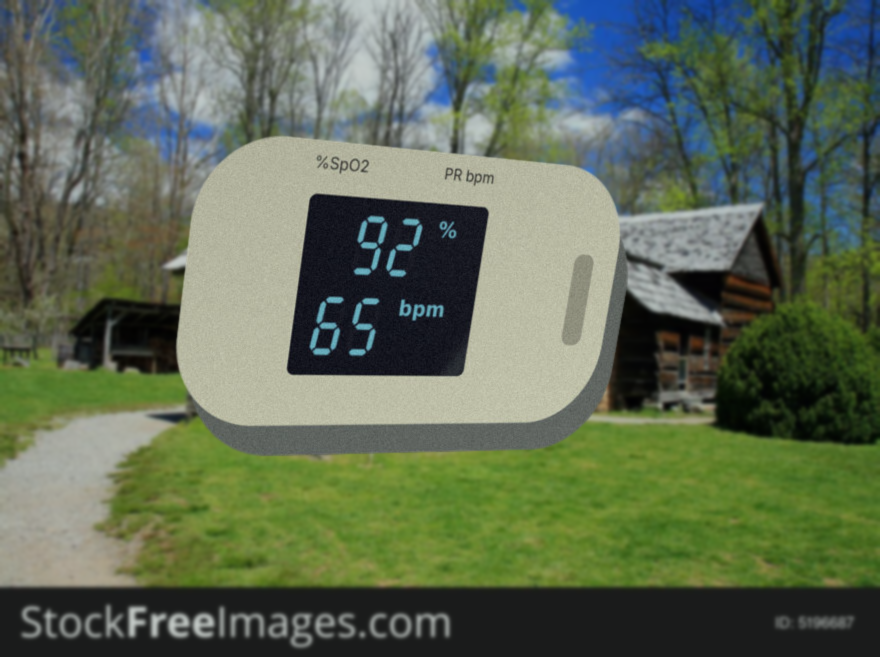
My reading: 65
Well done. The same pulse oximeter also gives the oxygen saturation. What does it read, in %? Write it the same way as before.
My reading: 92
